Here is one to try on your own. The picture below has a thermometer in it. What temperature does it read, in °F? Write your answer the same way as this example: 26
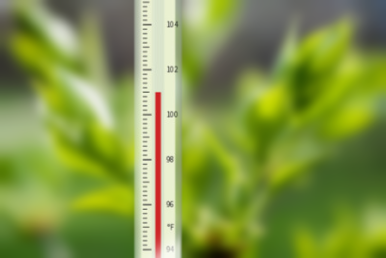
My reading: 101
